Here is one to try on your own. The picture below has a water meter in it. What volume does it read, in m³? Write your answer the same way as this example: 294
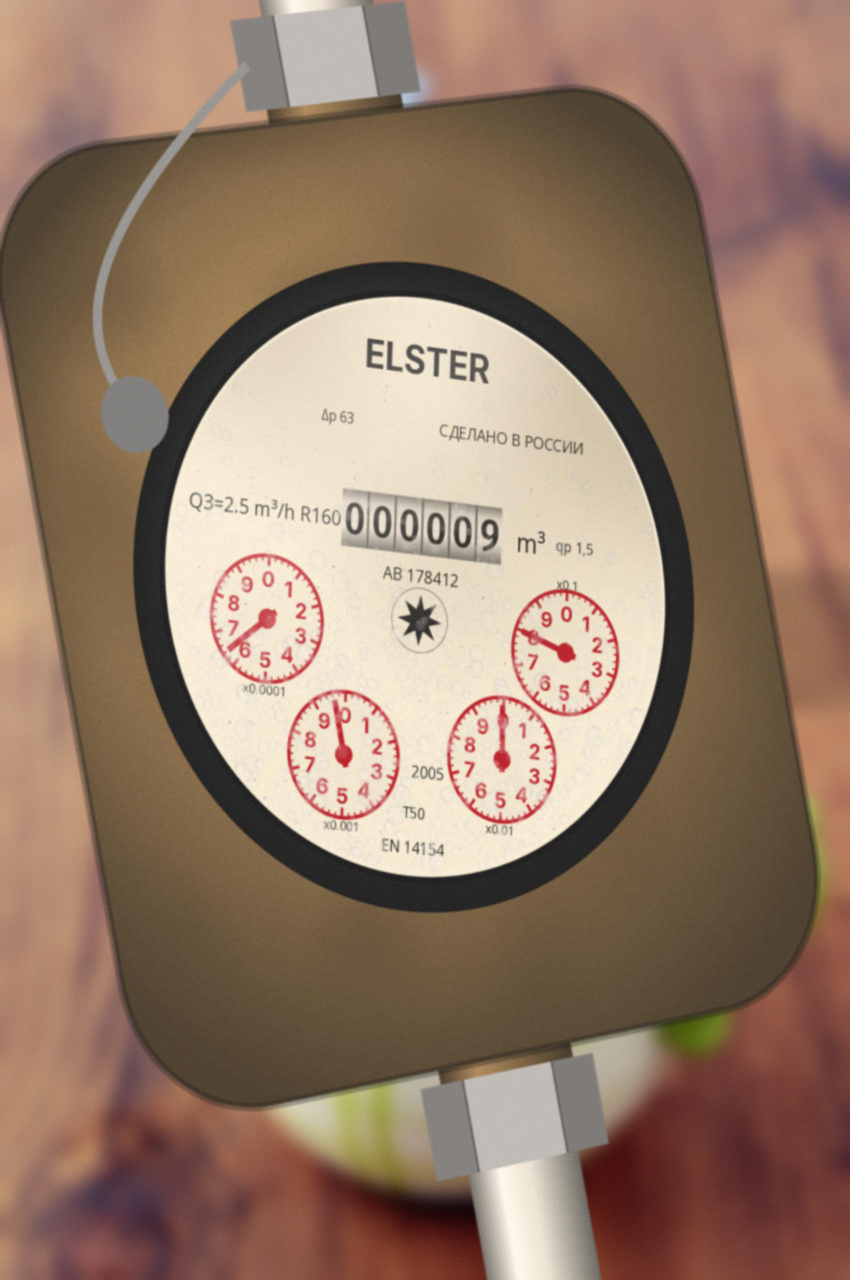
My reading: 9.7996
